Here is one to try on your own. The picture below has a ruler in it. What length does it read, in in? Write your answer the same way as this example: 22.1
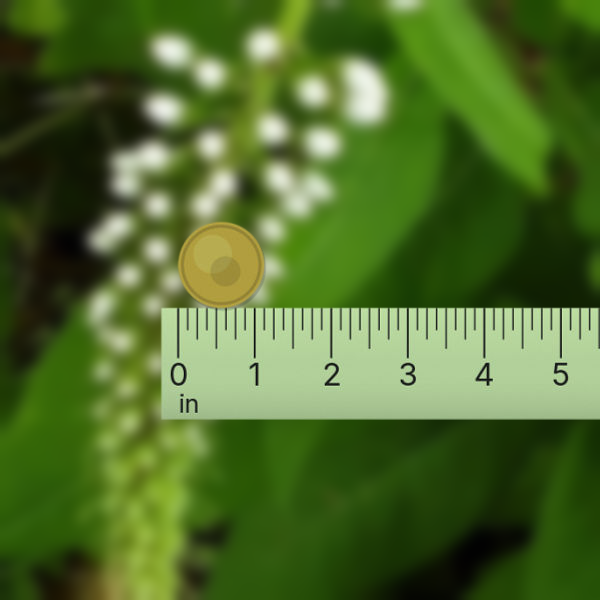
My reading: 1.125
